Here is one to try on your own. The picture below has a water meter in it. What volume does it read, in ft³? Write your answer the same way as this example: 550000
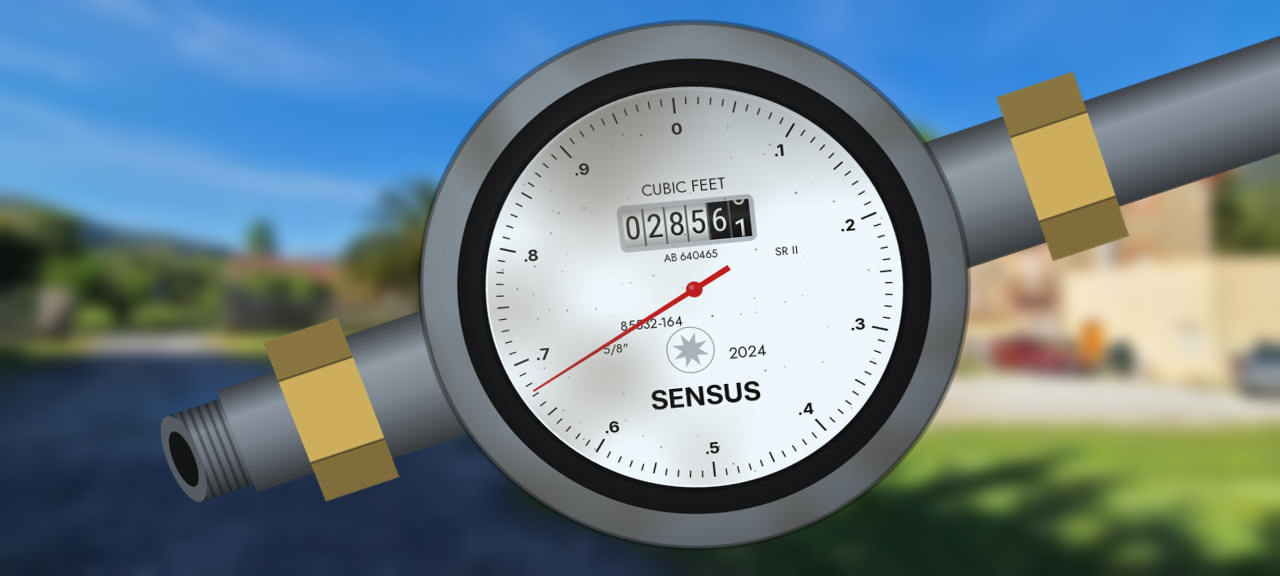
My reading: 28560.67
